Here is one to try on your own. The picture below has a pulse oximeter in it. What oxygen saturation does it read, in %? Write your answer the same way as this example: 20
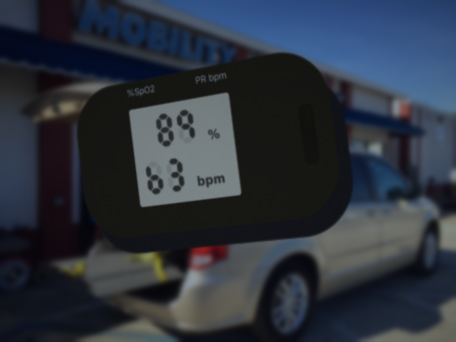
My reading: 89
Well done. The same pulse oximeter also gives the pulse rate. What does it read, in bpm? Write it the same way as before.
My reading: 63
